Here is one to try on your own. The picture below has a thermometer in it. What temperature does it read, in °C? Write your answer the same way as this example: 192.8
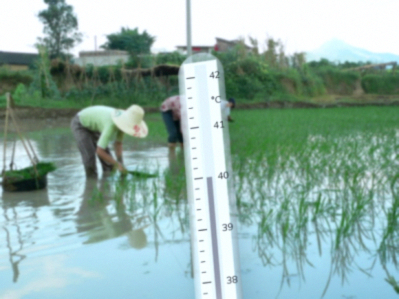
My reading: 40
